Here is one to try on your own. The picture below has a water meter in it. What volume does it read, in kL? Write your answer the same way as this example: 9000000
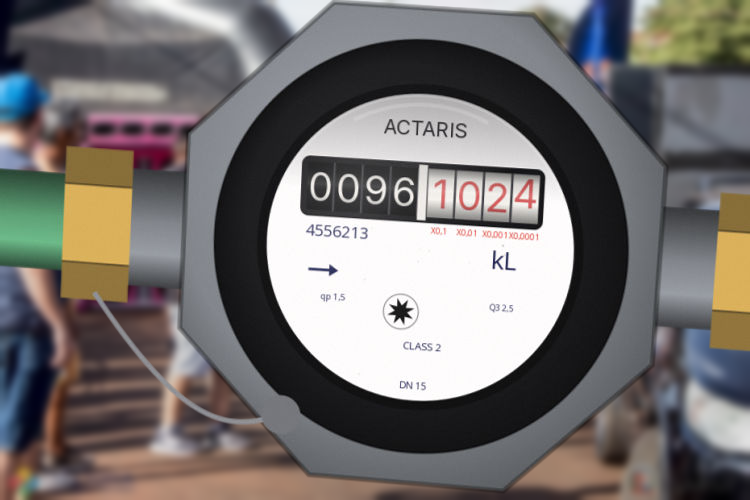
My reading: 96.1024
